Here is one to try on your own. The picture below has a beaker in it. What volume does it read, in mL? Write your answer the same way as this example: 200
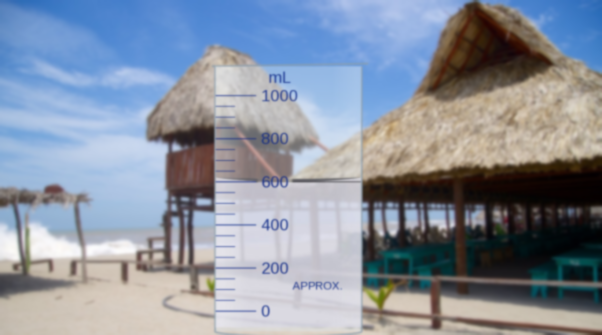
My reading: 600
